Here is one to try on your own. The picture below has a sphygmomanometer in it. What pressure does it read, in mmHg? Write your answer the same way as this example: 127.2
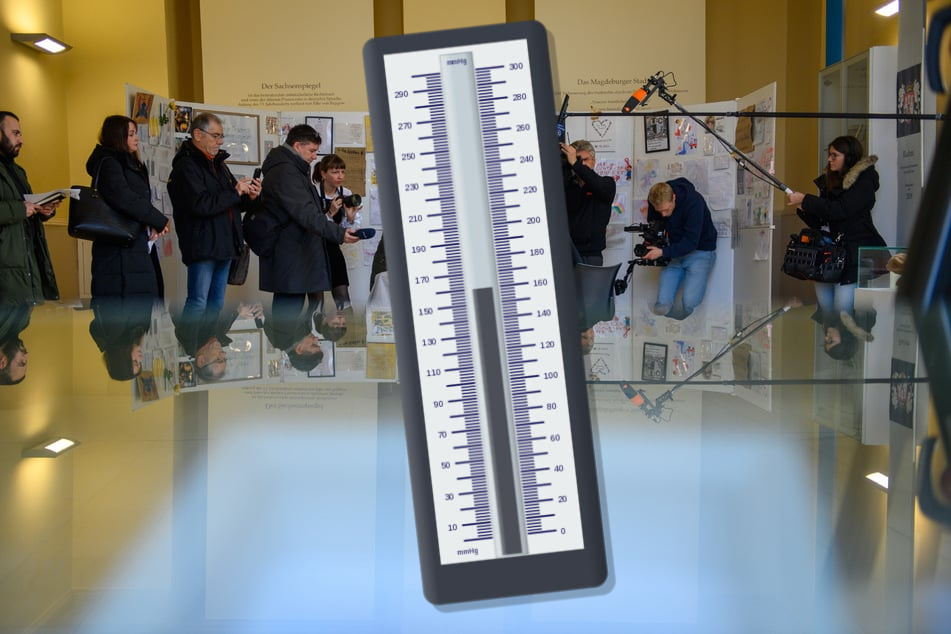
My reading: 160
